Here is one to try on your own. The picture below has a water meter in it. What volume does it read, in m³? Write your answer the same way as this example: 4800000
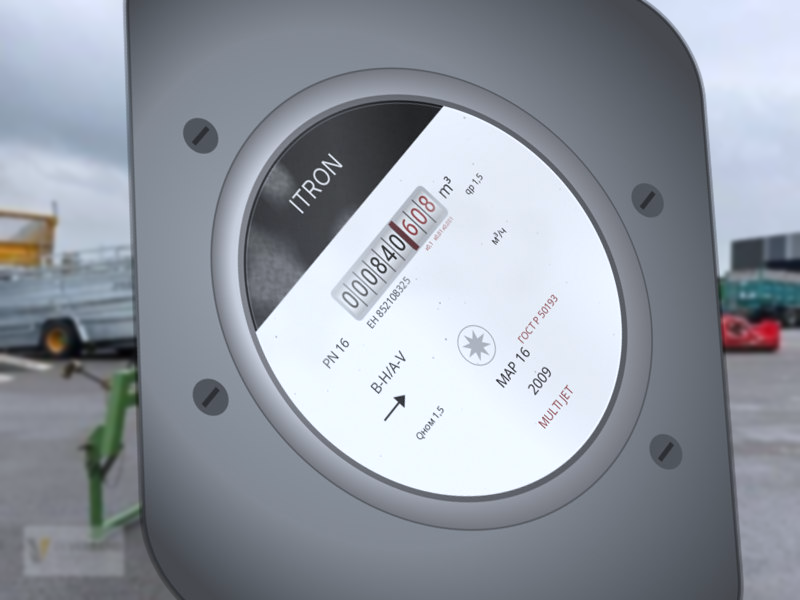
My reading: 840.608
